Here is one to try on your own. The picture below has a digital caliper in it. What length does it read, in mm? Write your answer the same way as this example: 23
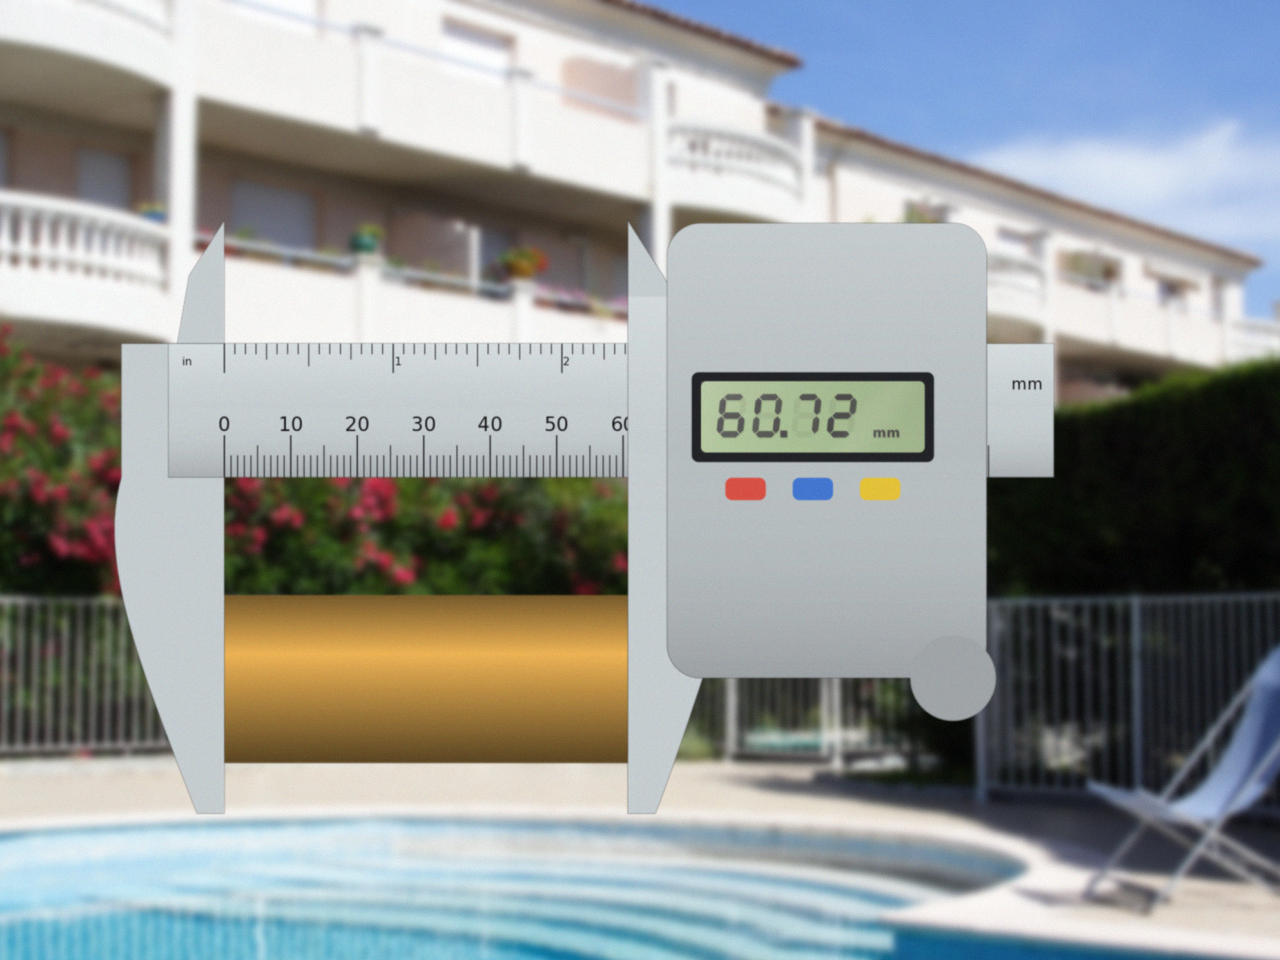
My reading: 60.72
